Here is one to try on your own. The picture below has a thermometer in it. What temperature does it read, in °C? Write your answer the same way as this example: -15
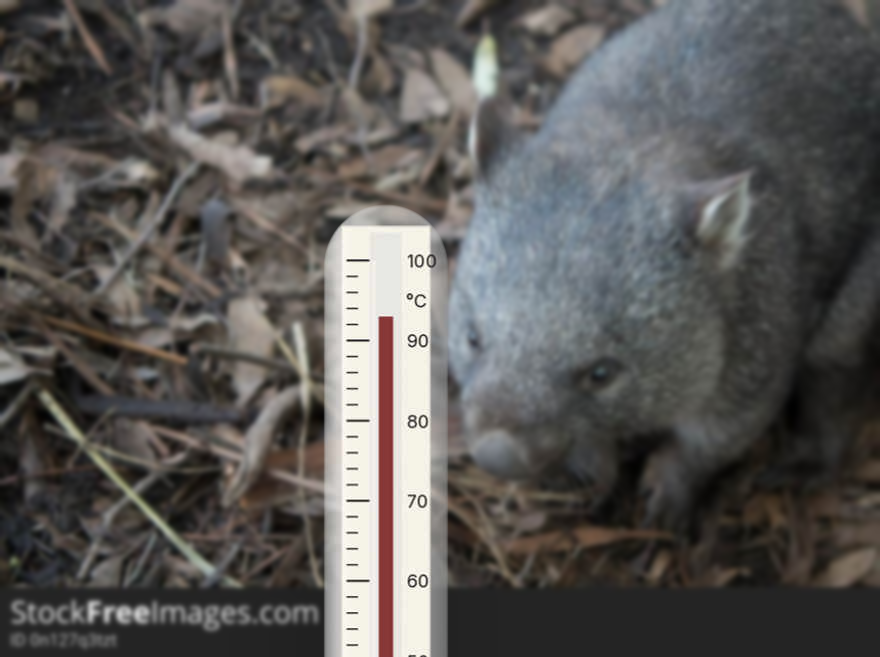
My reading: 93
